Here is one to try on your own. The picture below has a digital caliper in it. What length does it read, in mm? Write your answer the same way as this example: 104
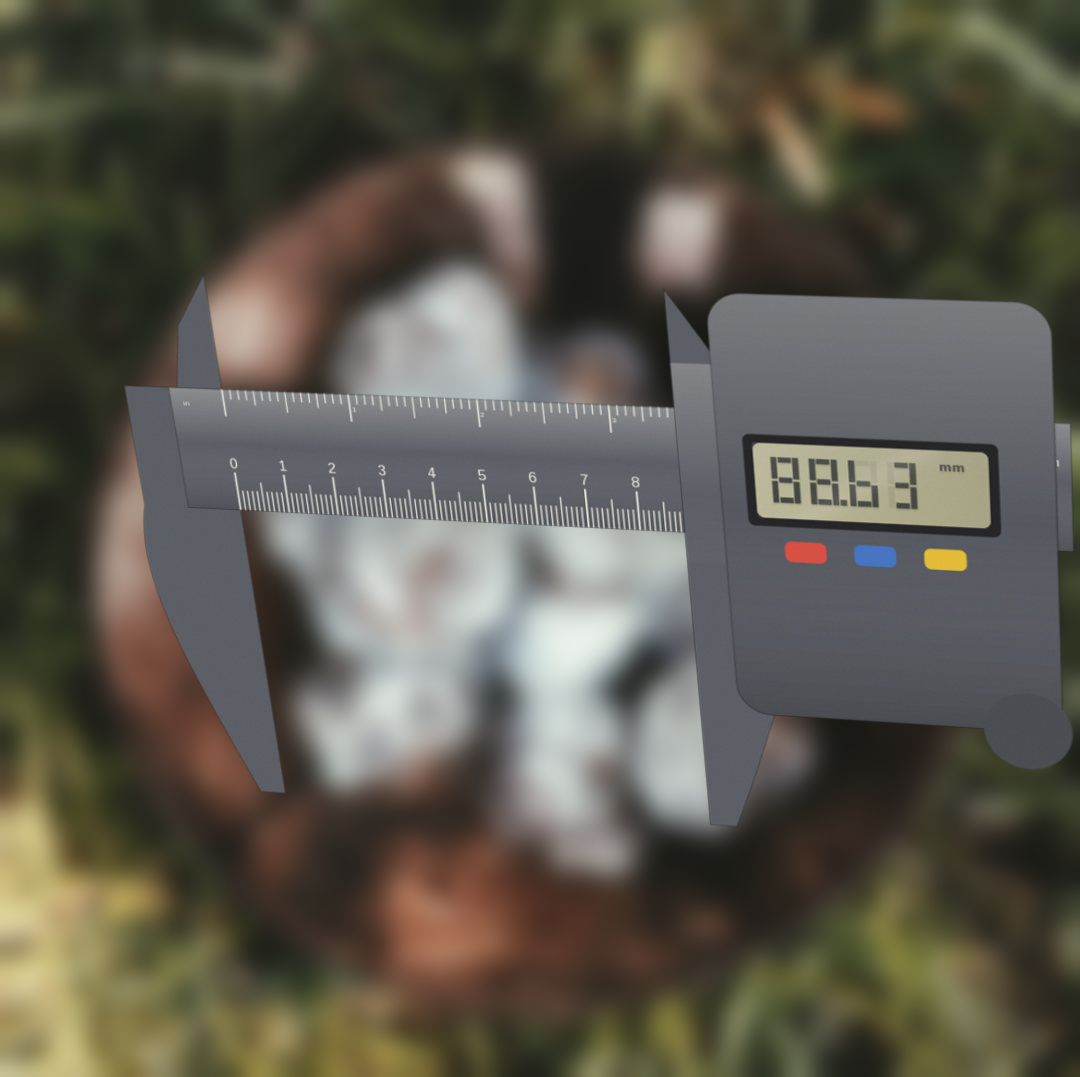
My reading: 88.63
